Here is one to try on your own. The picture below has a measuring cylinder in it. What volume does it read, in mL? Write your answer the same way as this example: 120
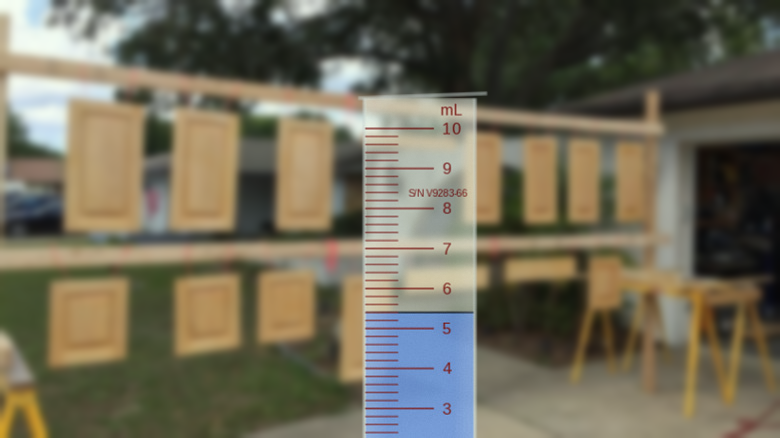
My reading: 5.4
